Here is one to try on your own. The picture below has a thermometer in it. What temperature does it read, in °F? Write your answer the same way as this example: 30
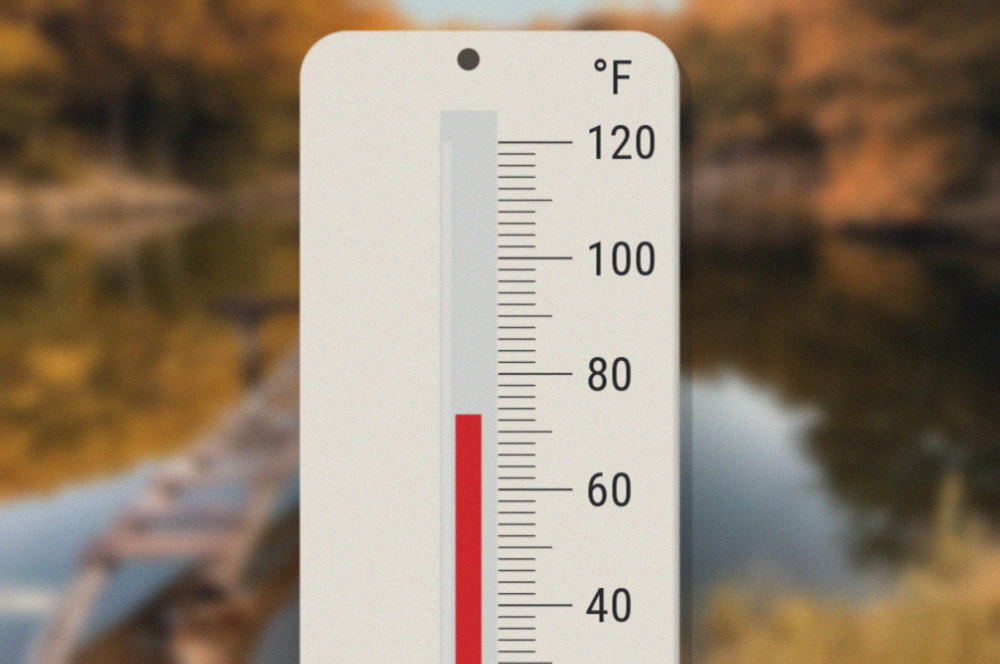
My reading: 73
